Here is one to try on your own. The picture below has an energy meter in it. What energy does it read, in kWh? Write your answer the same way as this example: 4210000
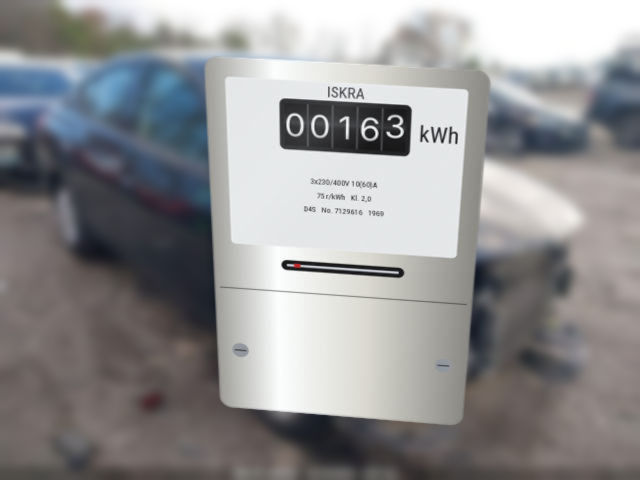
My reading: 163
